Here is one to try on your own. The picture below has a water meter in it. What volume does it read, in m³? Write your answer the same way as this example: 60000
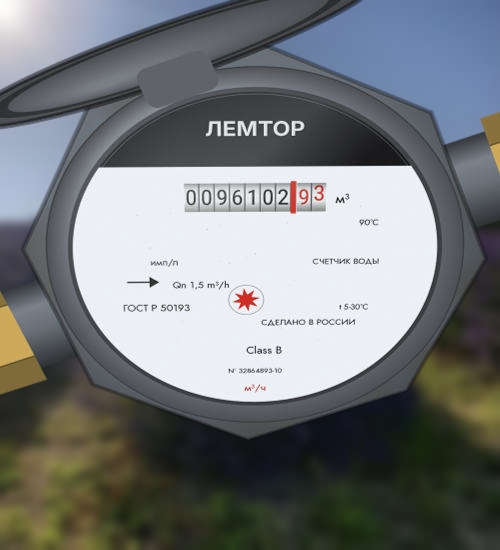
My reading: 96102.93
